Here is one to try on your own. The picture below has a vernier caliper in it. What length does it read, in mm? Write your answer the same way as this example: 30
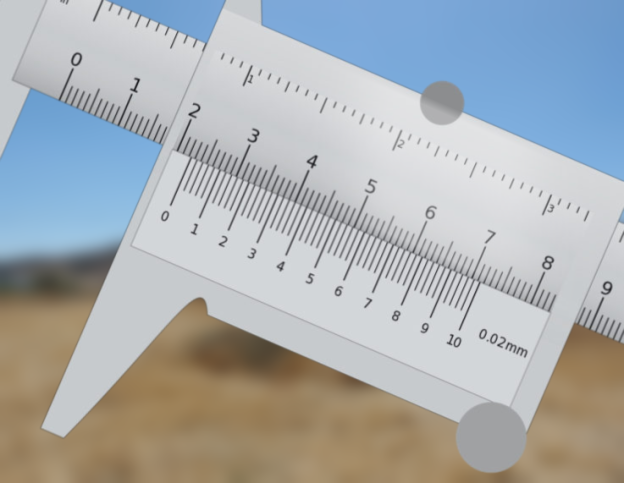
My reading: 22.4
